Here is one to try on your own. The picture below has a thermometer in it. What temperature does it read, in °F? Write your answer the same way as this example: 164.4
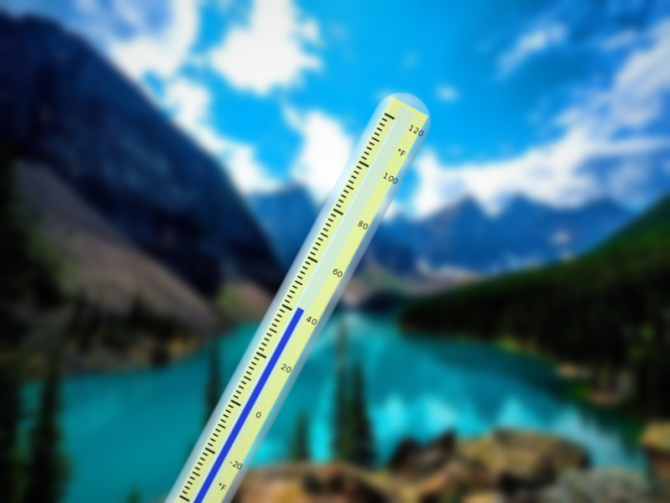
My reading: 42
